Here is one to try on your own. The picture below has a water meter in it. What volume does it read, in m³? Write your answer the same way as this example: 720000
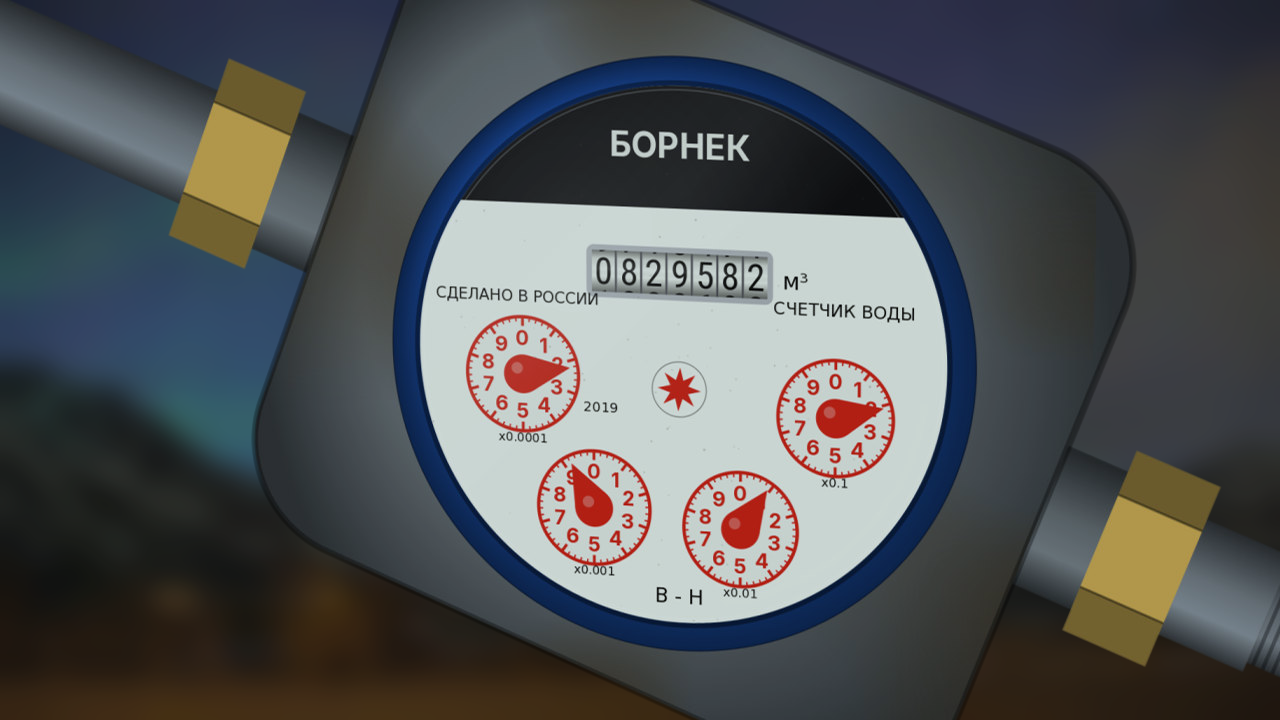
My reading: 829582.2092
